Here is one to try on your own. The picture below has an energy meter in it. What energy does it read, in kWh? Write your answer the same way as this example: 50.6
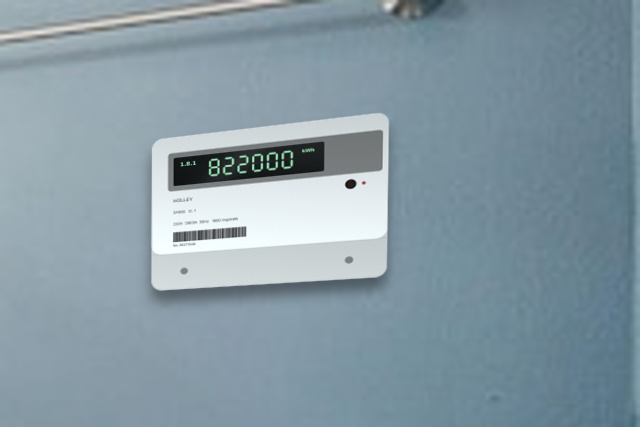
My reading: 822000
